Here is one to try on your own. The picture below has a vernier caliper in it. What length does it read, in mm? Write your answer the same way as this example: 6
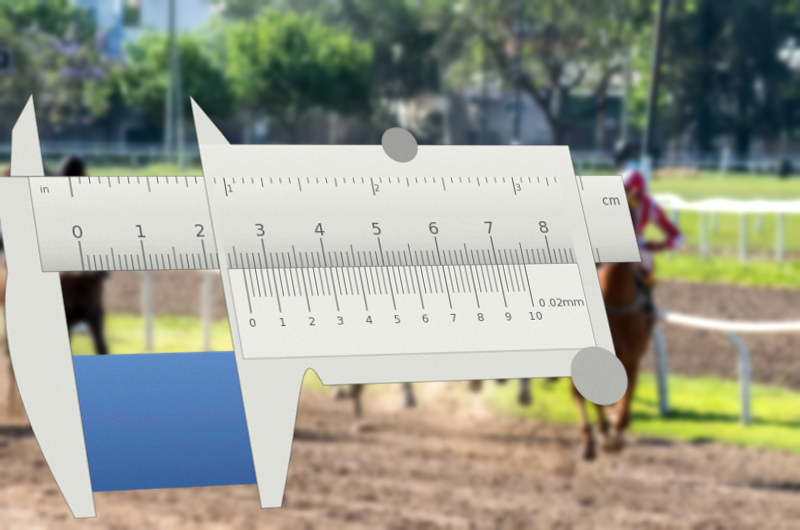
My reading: 26.0
